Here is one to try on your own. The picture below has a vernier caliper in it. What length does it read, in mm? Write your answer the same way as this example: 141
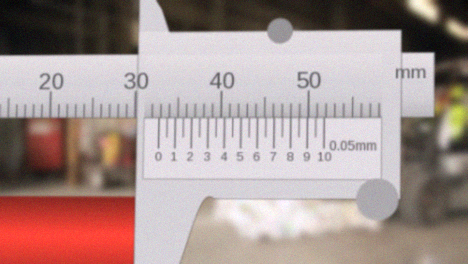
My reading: 32.8
